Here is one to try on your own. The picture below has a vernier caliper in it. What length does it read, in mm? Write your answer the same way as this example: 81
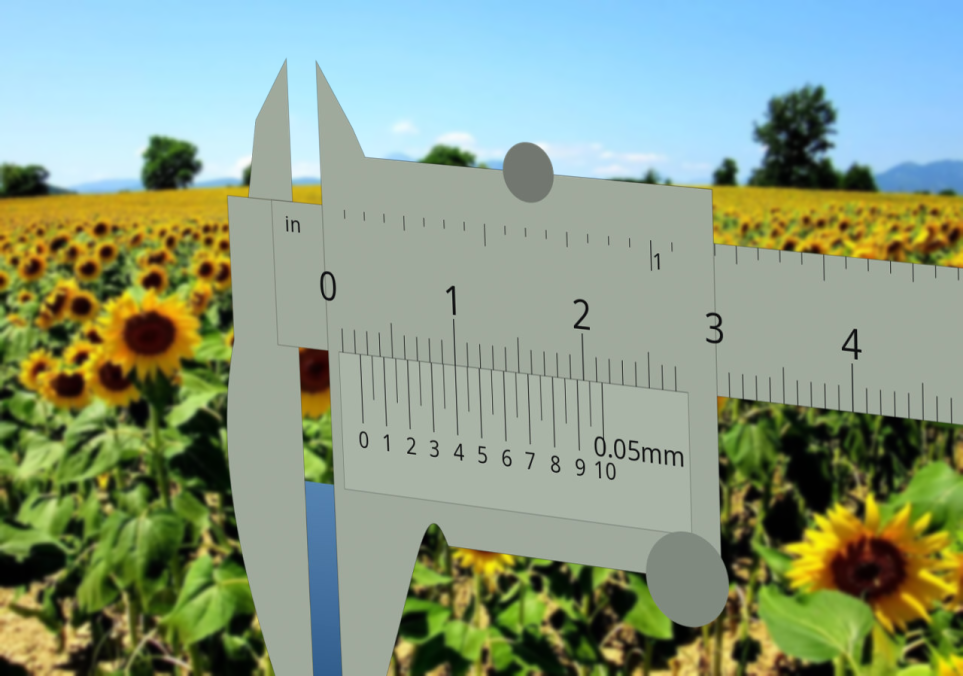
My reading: 2.4
